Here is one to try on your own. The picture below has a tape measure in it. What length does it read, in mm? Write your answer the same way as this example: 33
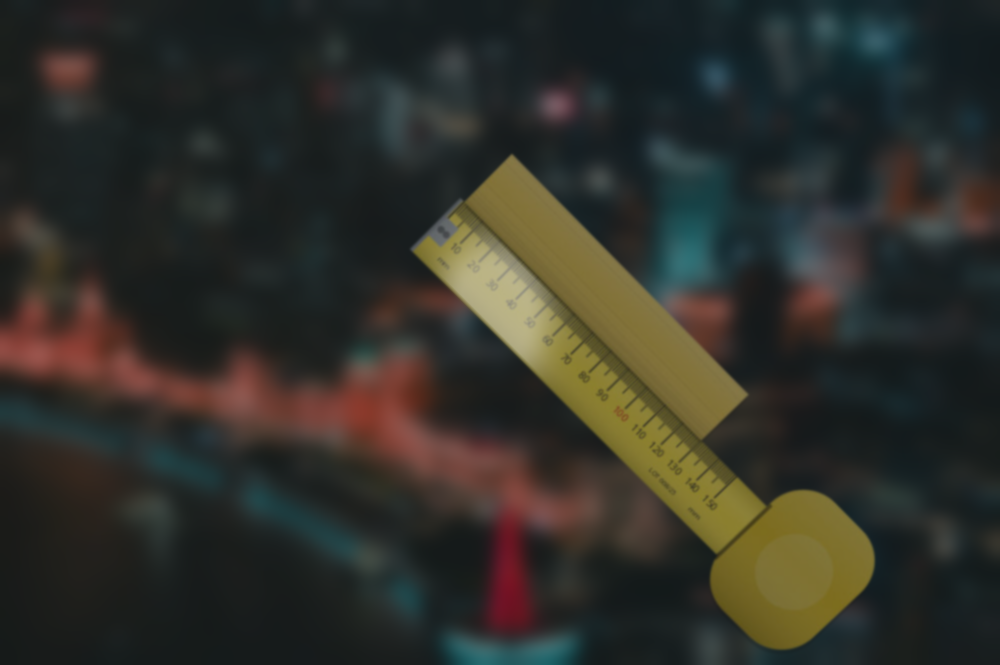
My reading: 130
